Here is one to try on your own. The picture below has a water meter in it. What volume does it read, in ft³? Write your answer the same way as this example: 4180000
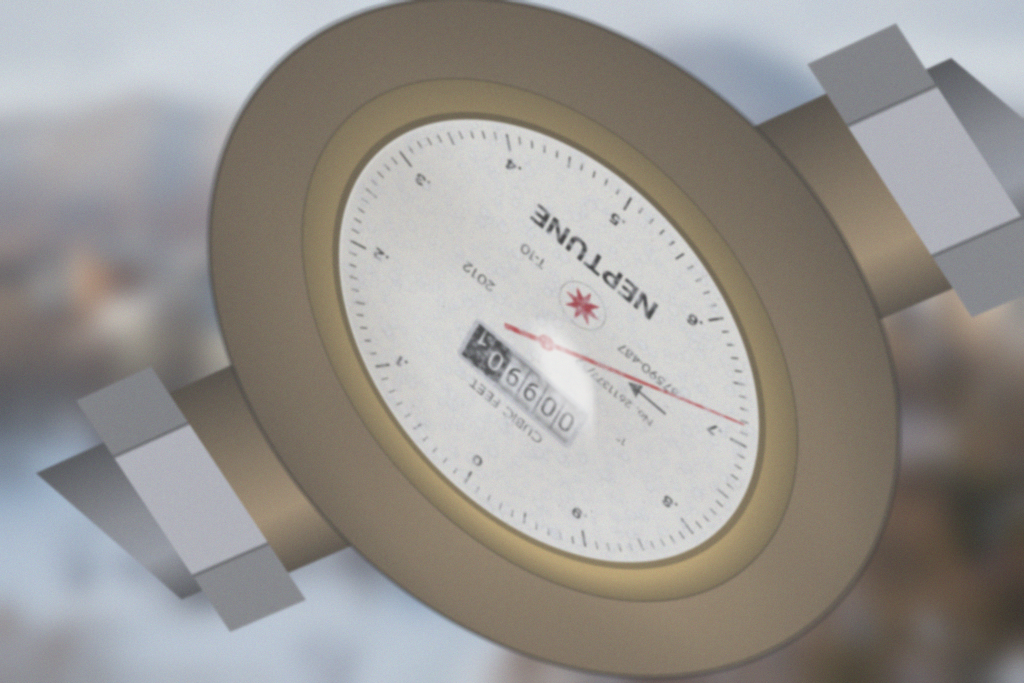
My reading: 9900.68
